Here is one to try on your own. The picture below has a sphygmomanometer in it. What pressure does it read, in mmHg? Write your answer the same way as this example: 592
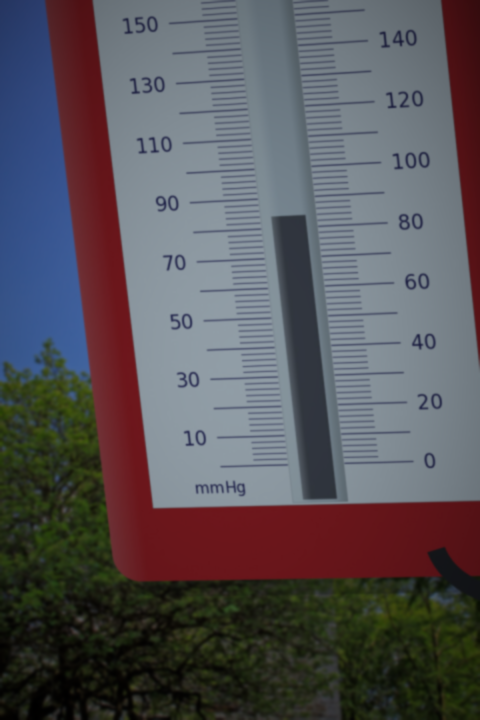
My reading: 84
